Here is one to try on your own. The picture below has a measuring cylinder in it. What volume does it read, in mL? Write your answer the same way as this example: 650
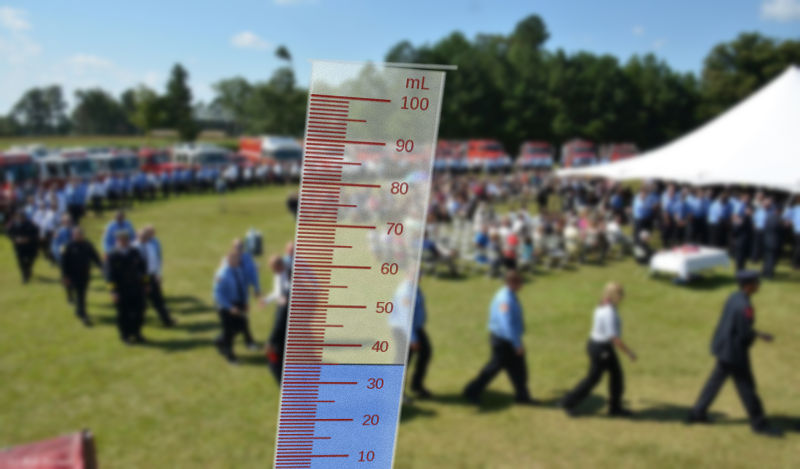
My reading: 35
